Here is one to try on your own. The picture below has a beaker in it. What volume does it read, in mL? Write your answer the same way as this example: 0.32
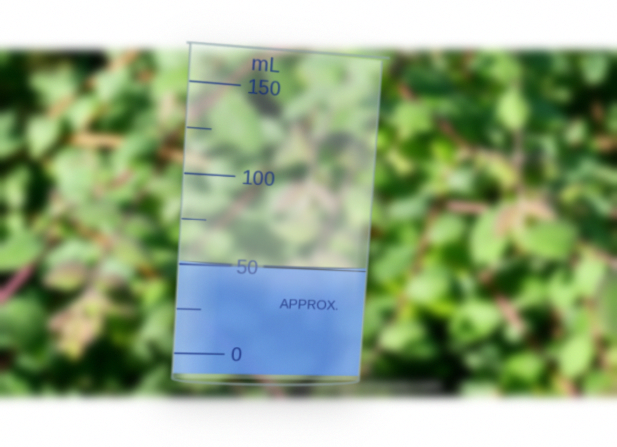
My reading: 50
